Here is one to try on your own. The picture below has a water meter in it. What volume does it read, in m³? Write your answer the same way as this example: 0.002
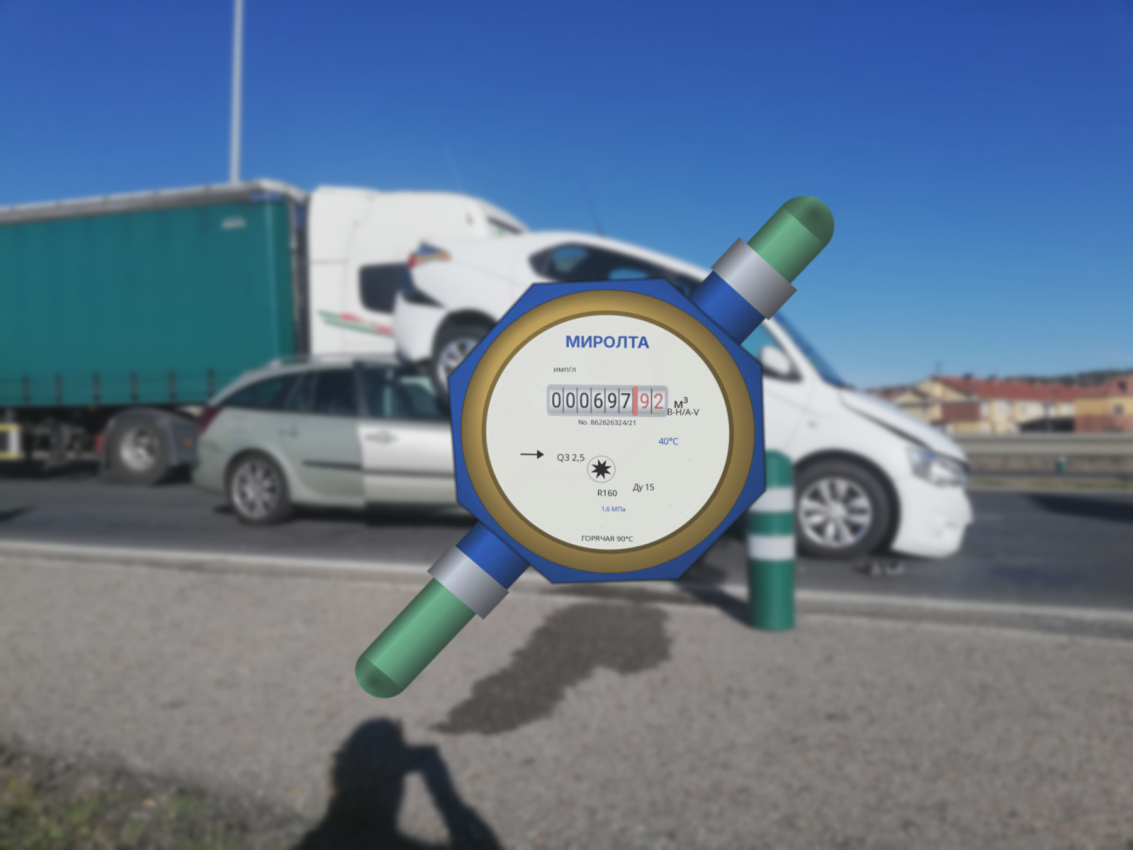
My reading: 697.92
